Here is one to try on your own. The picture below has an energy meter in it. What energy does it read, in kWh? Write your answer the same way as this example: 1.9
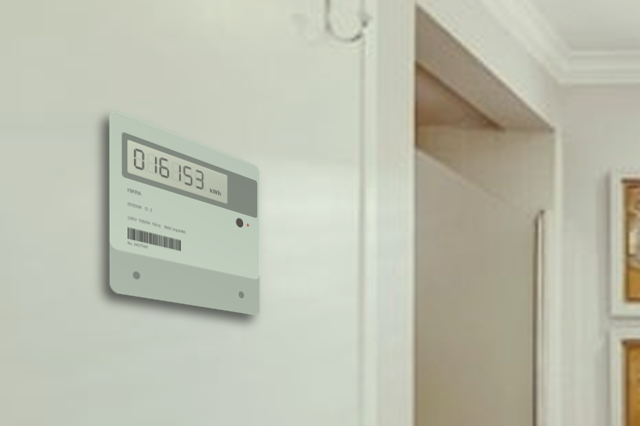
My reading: 16153
